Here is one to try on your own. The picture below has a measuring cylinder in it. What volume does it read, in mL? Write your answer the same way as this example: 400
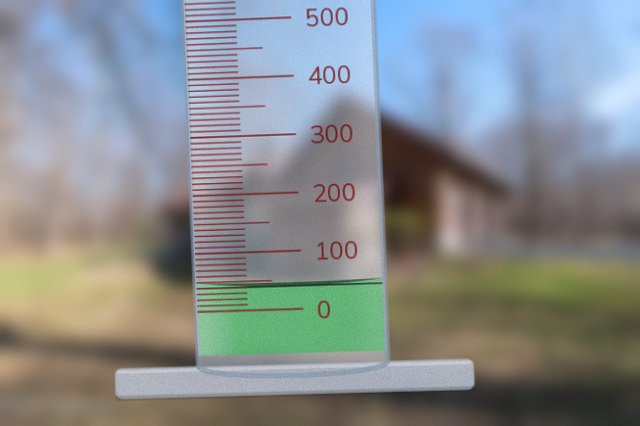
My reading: 40
